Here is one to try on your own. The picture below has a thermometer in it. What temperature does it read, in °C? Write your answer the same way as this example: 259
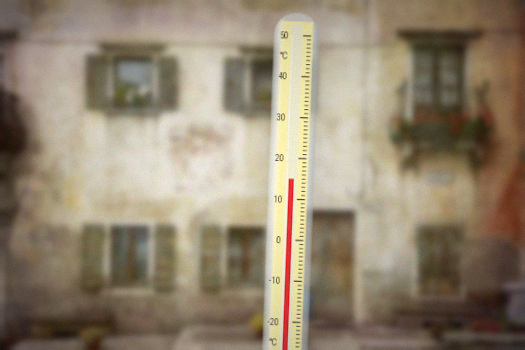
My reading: 15
